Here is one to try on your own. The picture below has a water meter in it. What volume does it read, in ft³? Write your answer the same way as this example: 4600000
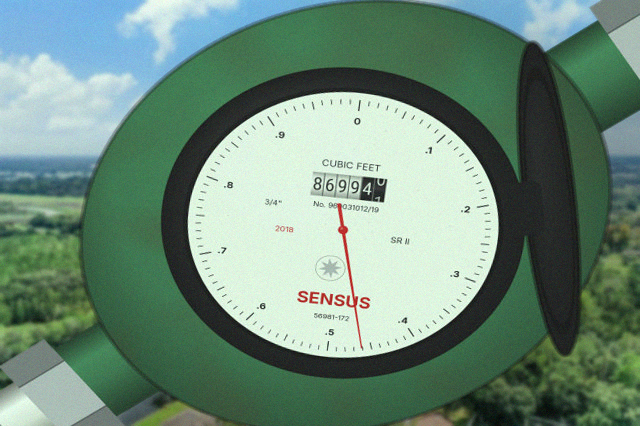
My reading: 869940.46
